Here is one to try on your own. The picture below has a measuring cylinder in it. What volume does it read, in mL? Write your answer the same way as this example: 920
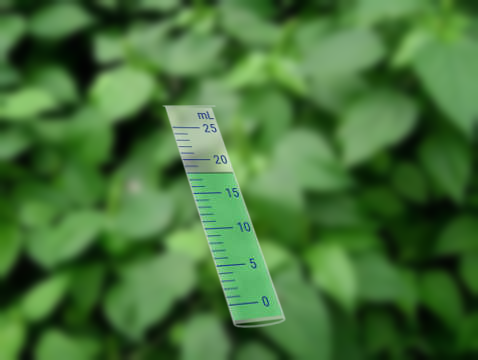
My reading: 18
